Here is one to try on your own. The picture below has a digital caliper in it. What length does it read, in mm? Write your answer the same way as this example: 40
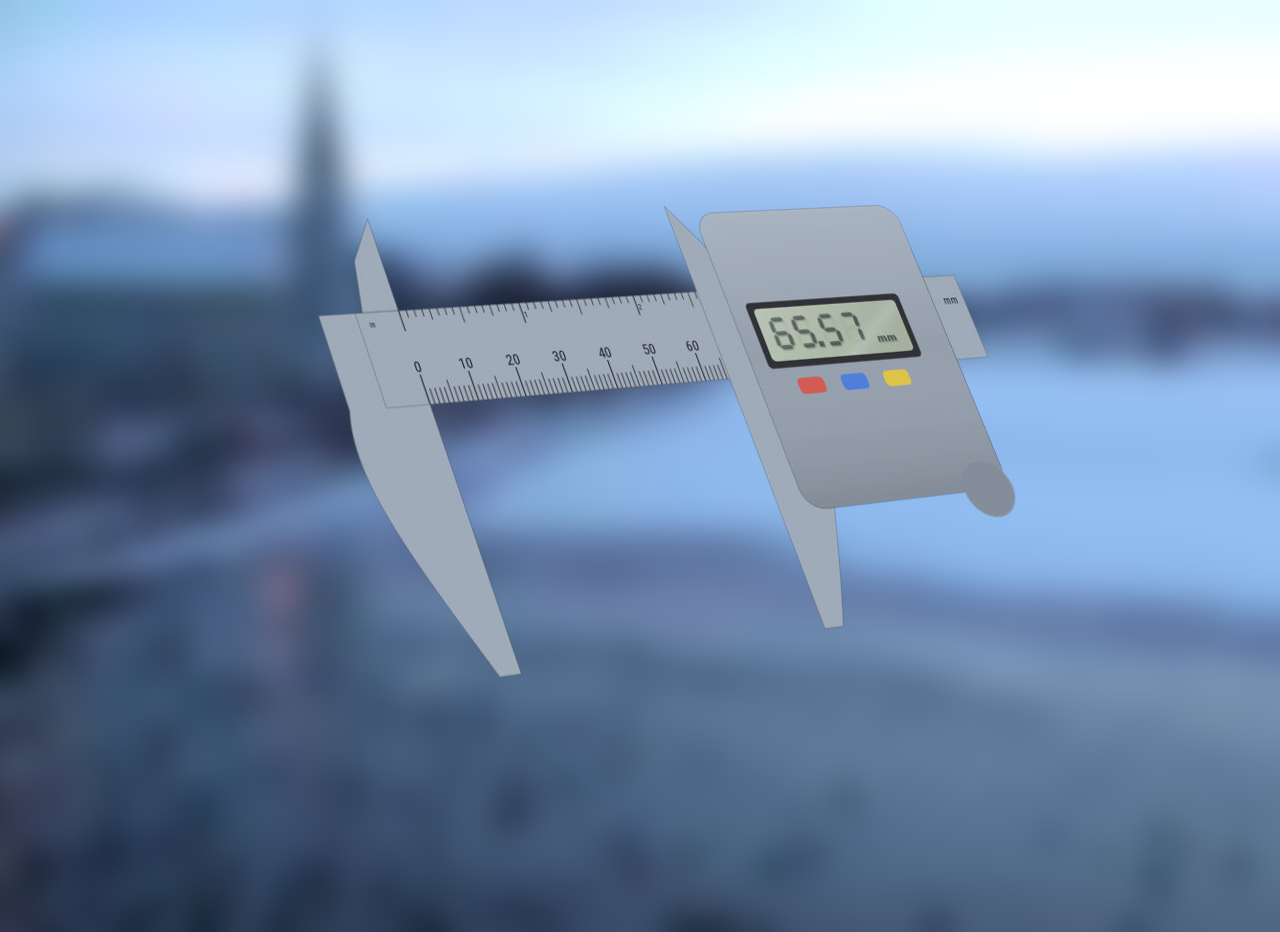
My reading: 65.57
